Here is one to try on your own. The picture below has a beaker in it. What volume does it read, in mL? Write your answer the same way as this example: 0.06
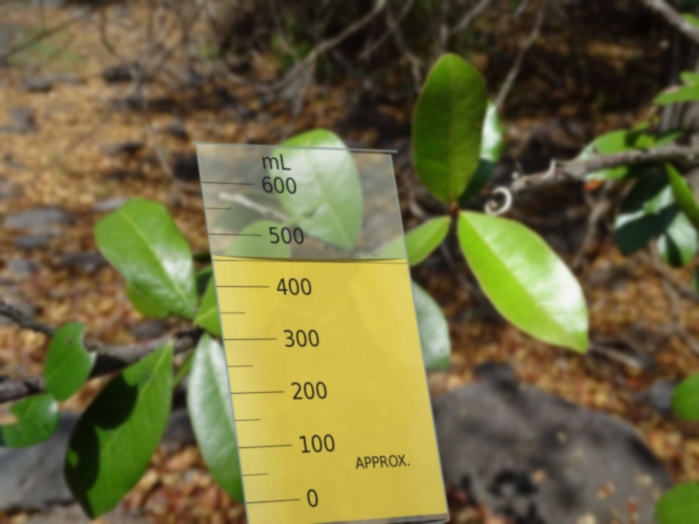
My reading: 450
